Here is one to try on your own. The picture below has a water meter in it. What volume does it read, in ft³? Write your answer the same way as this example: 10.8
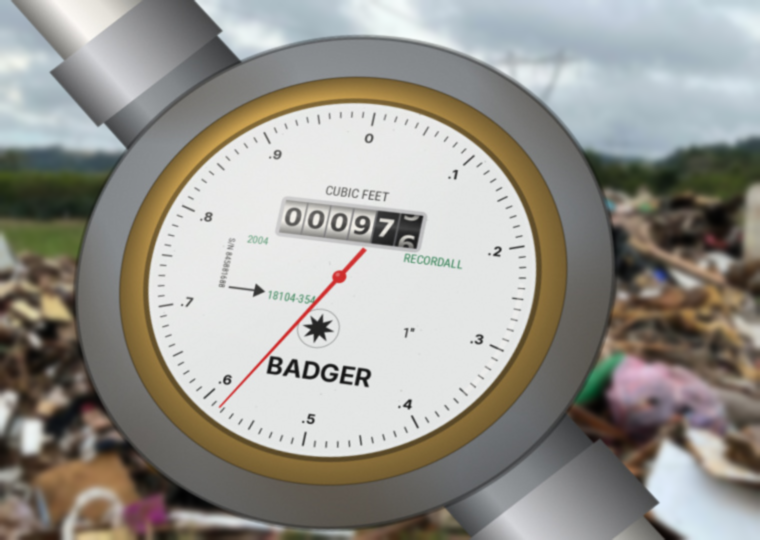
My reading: 975.58
